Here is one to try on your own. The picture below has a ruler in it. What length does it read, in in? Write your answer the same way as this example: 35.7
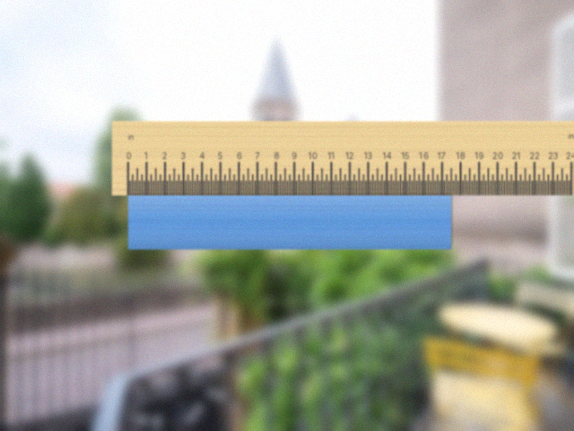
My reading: 17.5
